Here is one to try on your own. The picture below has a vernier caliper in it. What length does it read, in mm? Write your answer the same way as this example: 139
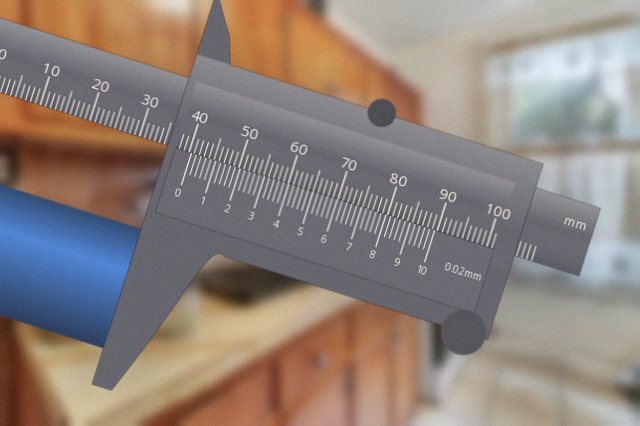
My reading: 40.5
